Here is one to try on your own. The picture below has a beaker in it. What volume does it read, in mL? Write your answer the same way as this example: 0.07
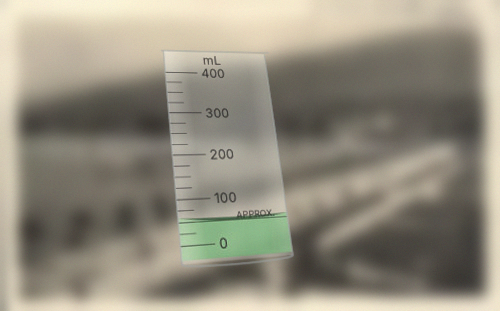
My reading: 50
